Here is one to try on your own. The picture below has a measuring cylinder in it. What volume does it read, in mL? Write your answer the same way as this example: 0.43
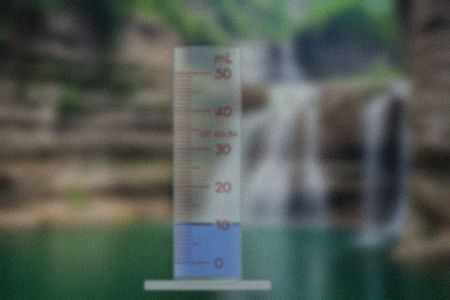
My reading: 10
